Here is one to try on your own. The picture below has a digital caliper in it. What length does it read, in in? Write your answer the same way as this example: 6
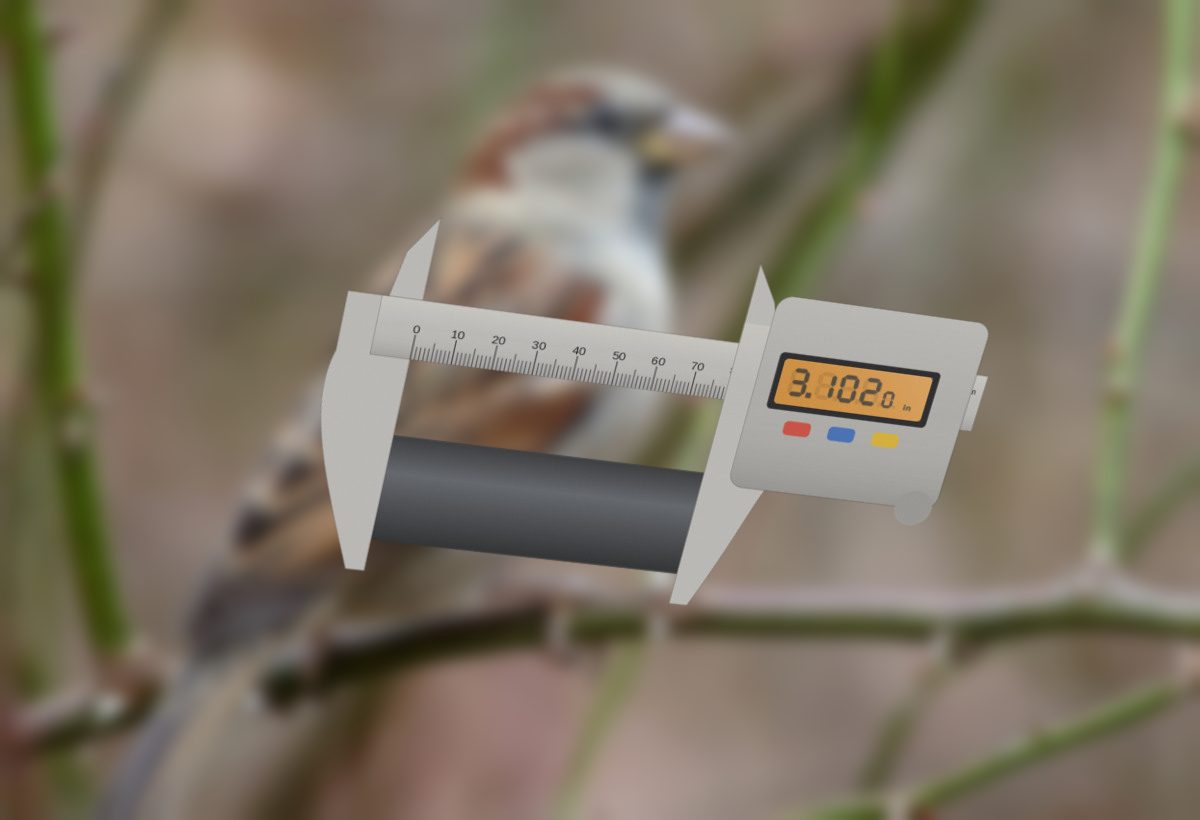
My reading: 3.1020
